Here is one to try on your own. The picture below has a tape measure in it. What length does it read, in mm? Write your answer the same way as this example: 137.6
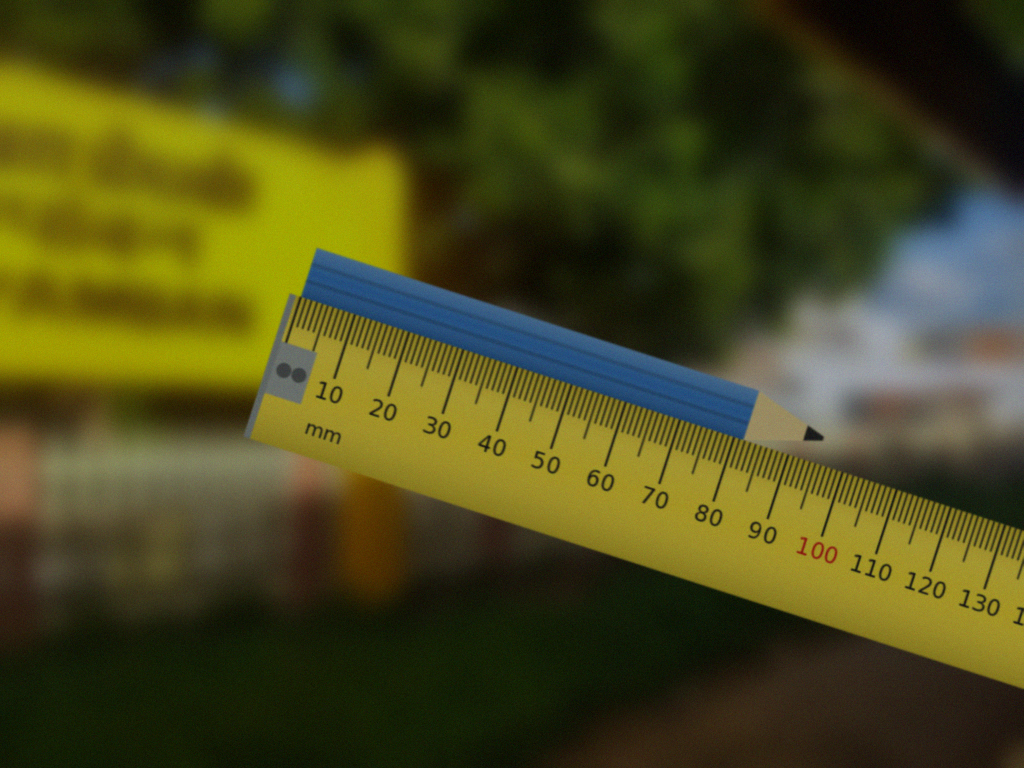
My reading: 95
